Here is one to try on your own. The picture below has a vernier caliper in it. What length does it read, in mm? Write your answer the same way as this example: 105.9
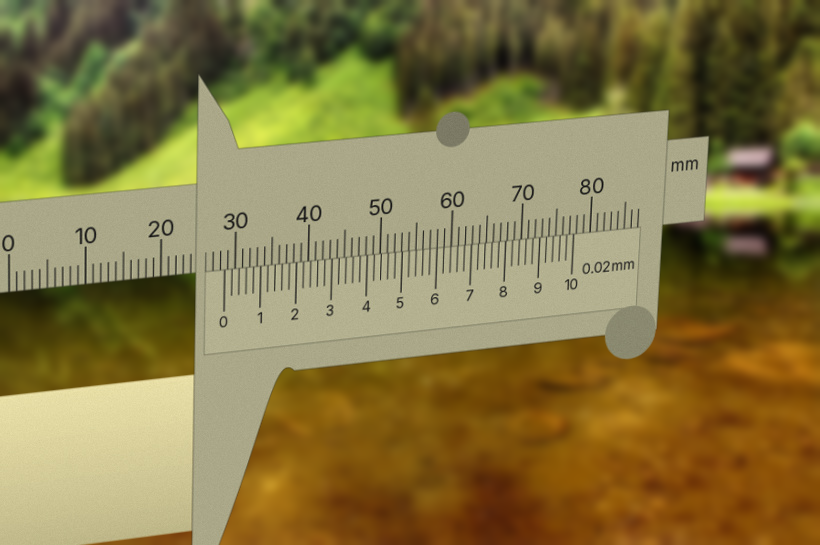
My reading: 28.6
